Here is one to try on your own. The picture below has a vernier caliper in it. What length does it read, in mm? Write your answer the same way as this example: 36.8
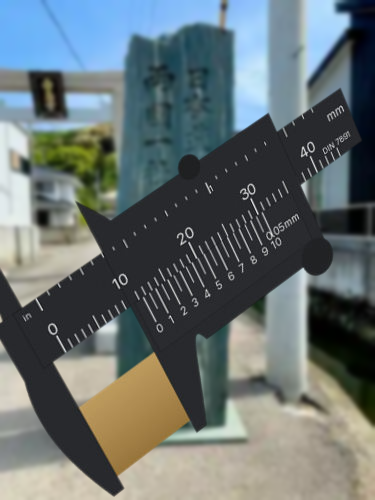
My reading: 11.6
